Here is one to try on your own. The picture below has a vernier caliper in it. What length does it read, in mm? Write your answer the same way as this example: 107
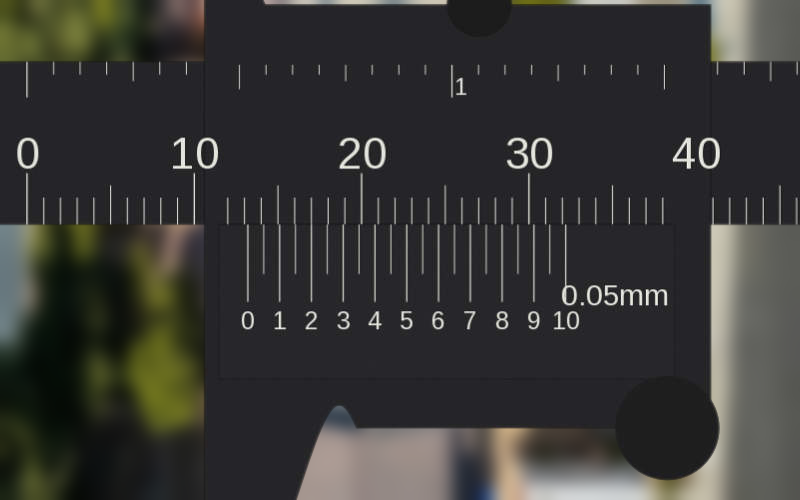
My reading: 13.2
